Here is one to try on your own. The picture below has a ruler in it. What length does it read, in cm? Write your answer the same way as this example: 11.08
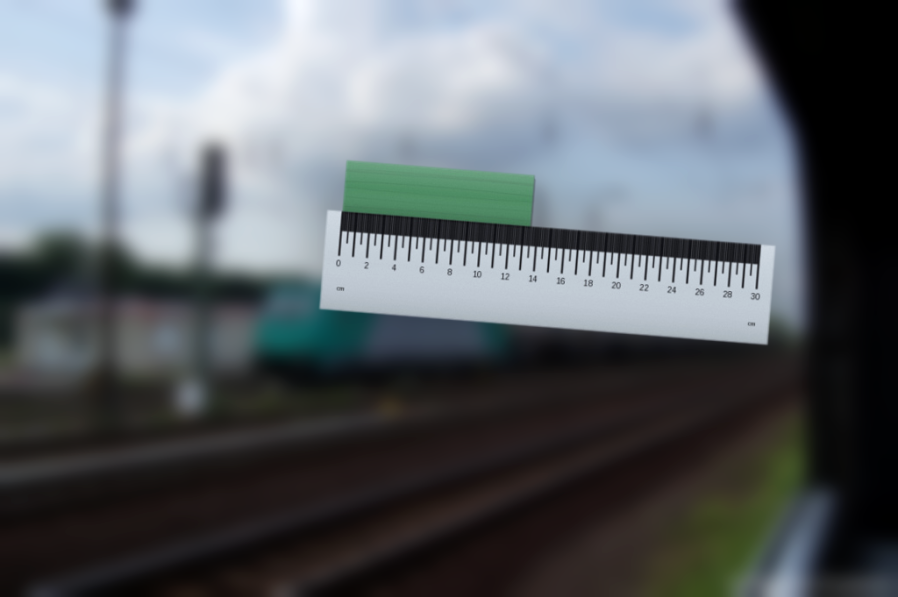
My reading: 13.5
